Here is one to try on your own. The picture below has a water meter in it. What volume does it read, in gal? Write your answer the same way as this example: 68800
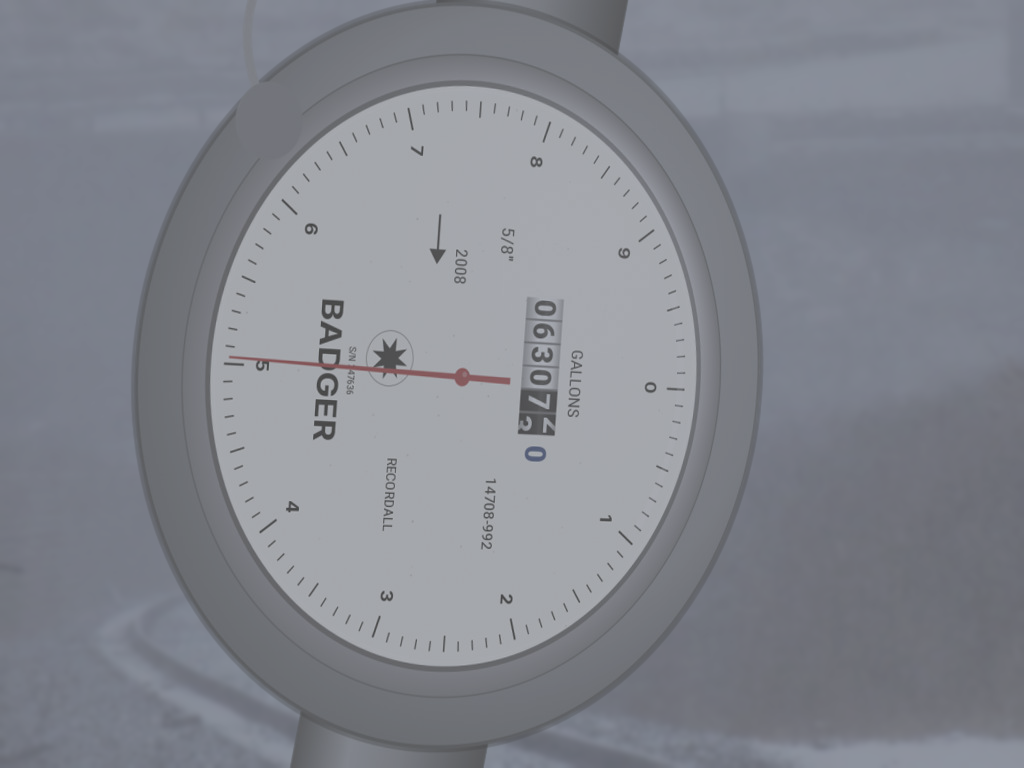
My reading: 630725.0
